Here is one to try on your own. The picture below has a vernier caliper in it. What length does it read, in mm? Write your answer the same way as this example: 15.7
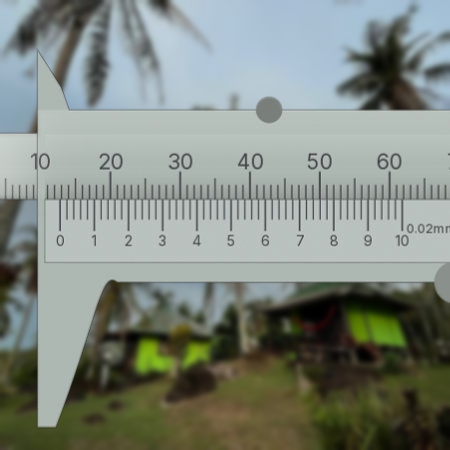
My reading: 12.8
